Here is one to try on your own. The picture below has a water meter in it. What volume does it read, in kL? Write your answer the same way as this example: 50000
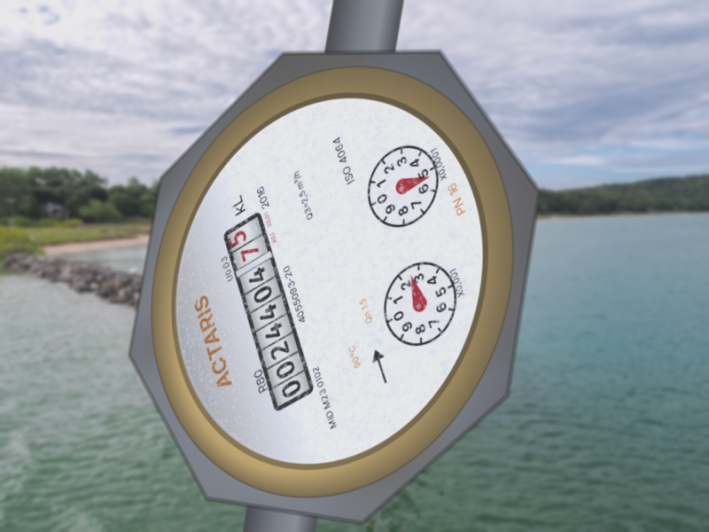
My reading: 24404.7525
